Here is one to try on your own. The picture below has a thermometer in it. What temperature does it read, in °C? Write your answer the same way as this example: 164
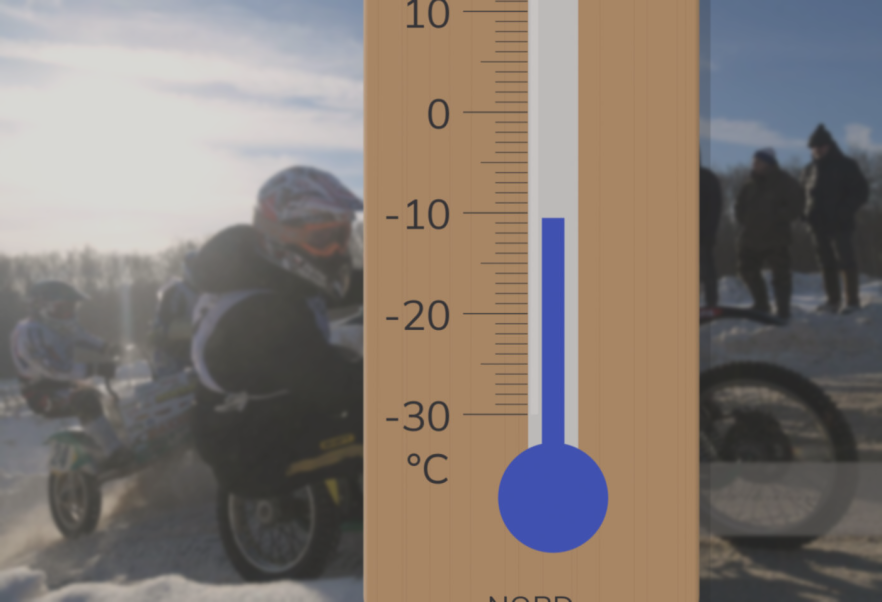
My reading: -10.5
